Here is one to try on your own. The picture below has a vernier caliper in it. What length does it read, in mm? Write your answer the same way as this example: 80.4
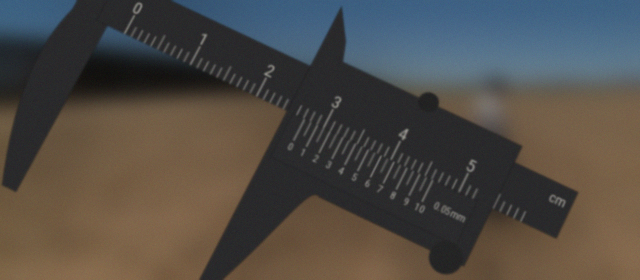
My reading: 27.2
